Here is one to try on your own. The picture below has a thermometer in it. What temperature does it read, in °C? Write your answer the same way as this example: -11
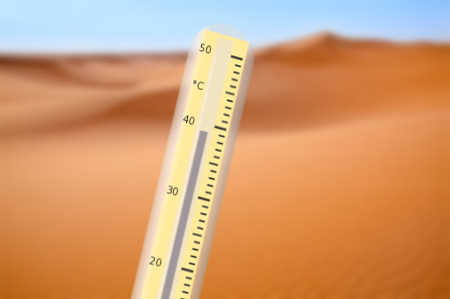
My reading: 39
